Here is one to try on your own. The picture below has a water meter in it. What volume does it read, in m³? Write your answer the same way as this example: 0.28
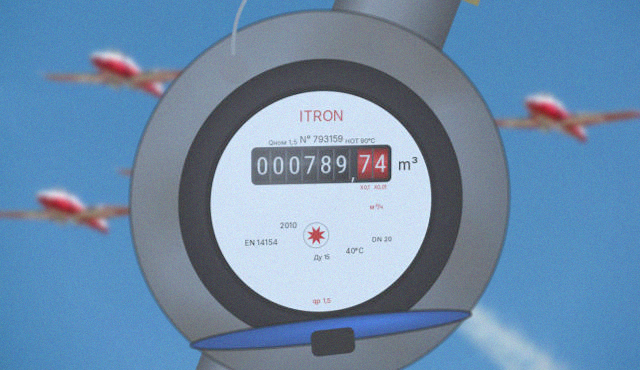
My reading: 789.74
